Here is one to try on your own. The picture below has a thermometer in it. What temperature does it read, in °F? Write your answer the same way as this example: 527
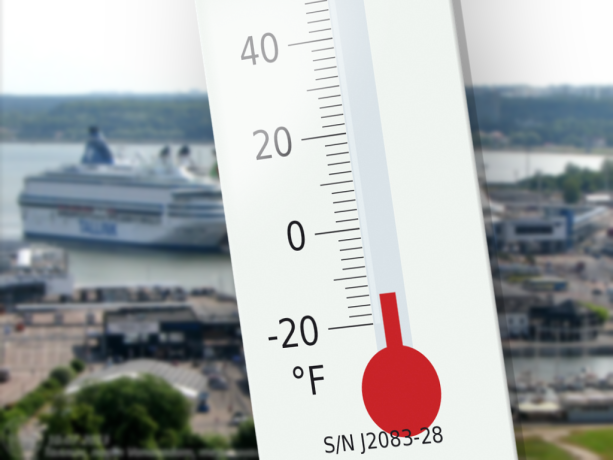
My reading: -14
